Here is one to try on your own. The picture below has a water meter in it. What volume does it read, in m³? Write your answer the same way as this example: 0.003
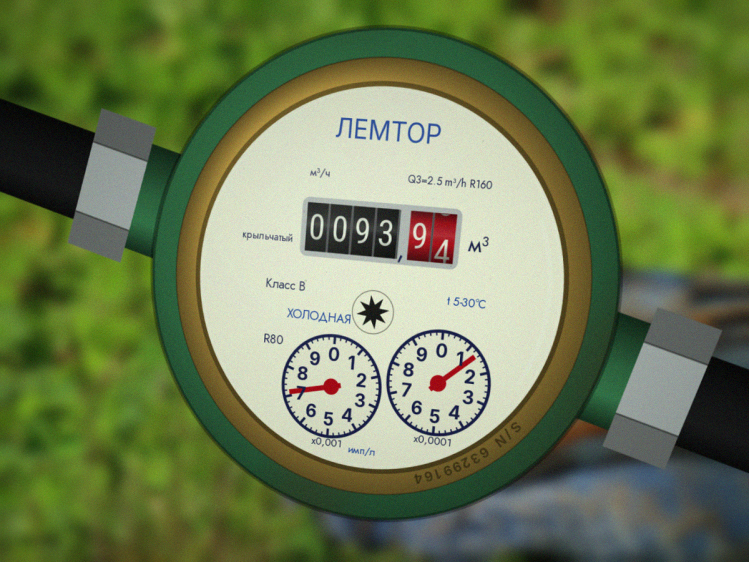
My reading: 93.9371
